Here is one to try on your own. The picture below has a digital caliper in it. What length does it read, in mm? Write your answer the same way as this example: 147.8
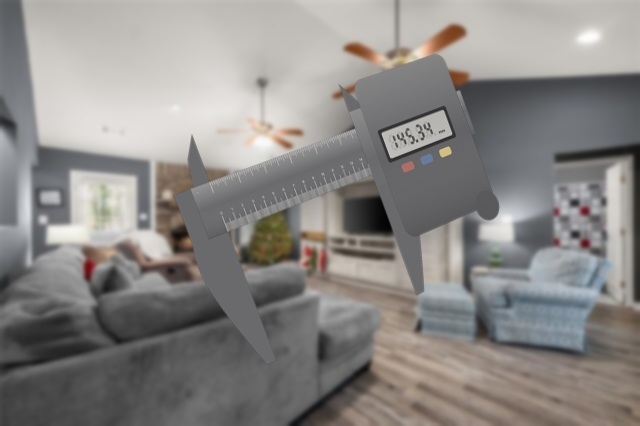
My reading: 145.34
